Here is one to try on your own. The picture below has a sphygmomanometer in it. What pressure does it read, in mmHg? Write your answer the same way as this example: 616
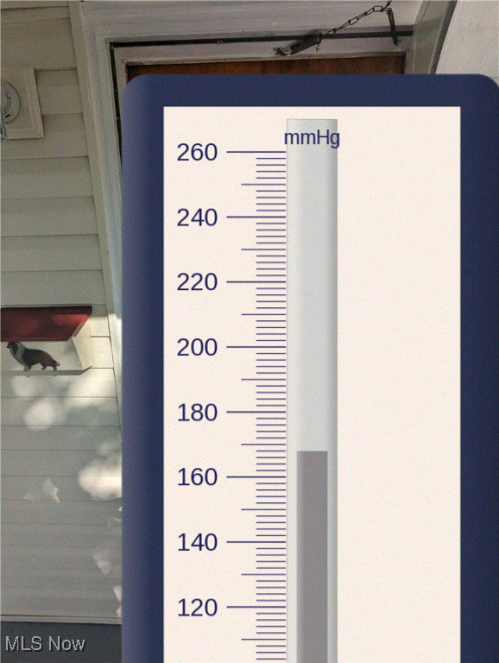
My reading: 168
